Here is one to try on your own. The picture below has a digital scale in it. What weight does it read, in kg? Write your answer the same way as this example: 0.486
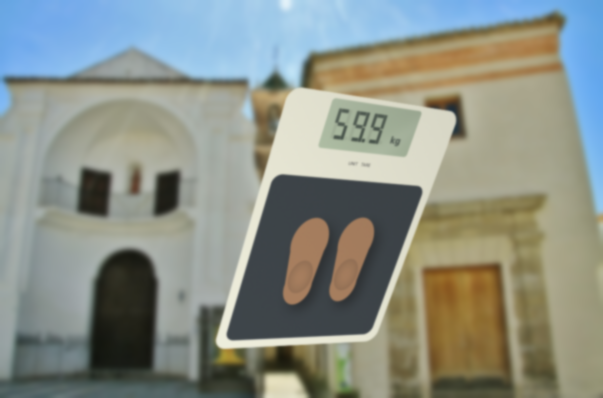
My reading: 59.9
